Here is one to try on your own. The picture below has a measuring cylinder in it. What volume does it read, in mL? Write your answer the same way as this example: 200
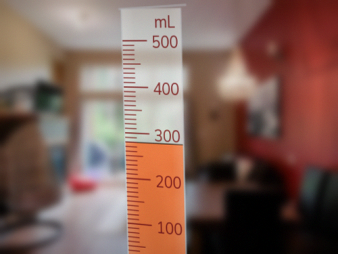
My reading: 280
